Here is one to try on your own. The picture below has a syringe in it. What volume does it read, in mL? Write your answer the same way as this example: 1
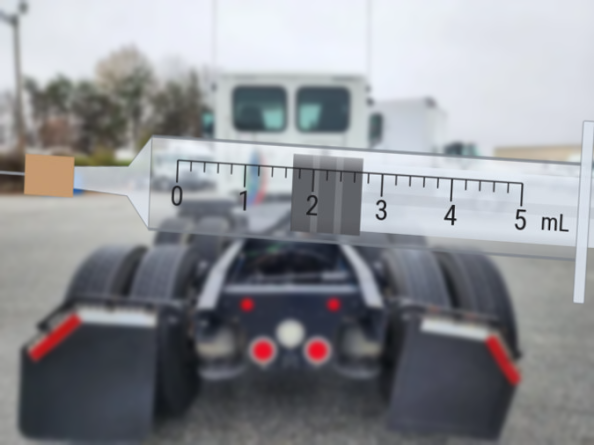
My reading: 1.7
